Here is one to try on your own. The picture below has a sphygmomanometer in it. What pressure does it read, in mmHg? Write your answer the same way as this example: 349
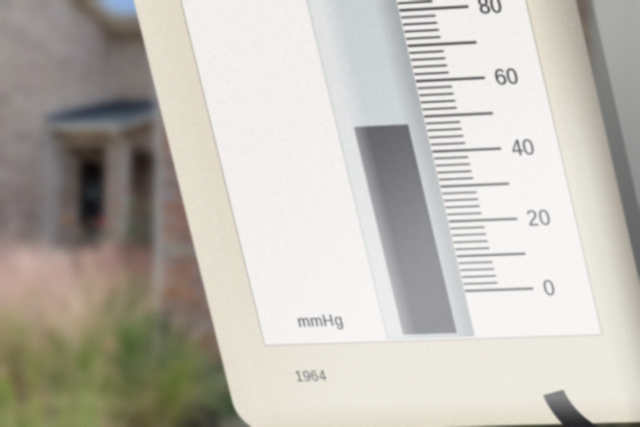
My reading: 48
